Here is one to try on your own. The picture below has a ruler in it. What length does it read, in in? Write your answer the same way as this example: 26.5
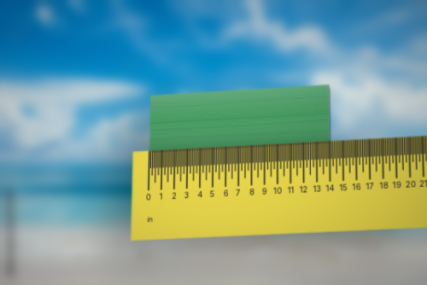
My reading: 14
